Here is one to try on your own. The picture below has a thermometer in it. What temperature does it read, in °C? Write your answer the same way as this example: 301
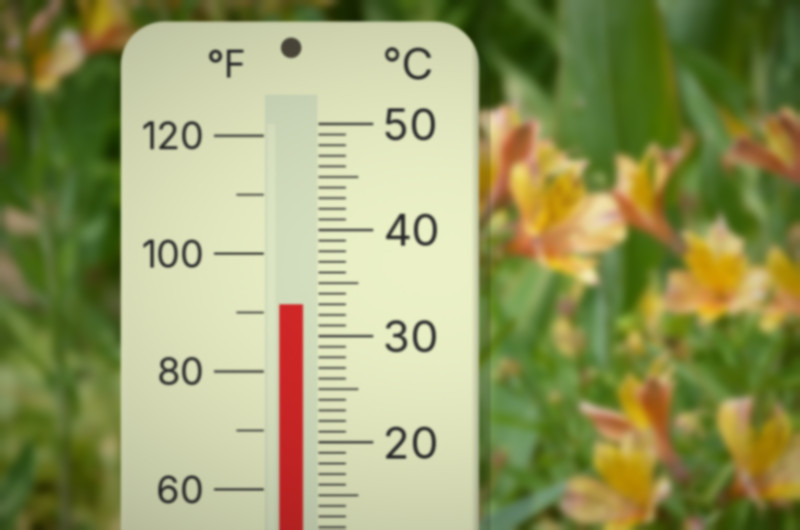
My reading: 33
